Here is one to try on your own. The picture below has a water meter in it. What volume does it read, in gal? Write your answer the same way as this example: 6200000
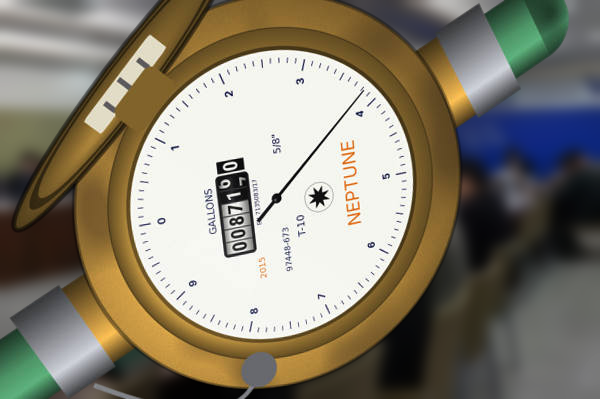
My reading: 87163.8
